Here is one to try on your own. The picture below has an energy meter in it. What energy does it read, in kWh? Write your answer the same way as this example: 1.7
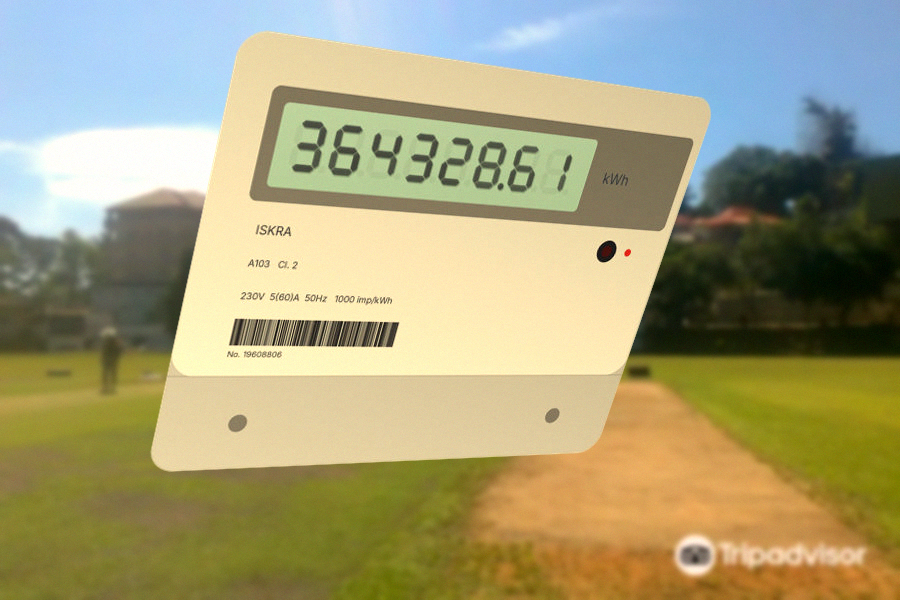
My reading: 364328.61
